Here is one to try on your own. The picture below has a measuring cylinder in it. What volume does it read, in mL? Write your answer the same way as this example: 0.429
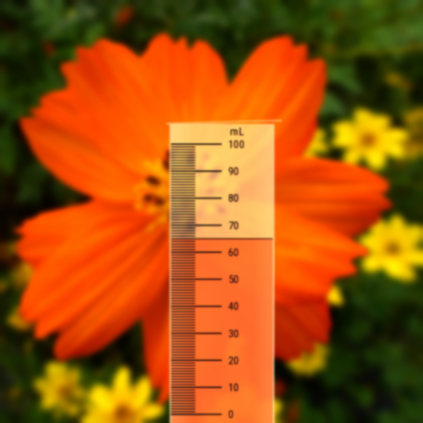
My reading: 65
